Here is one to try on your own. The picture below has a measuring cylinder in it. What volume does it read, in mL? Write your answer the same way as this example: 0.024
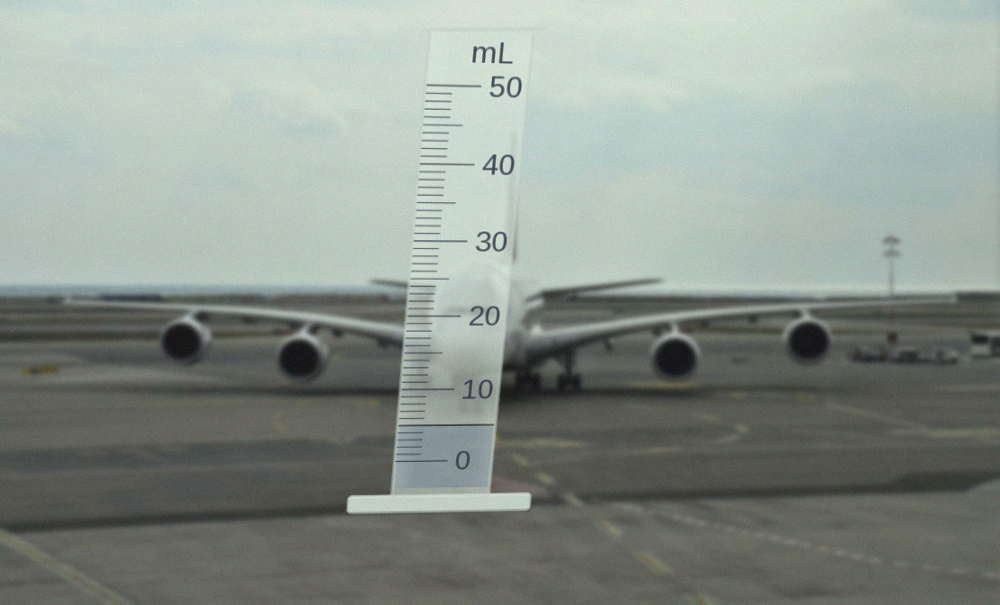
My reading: 5
